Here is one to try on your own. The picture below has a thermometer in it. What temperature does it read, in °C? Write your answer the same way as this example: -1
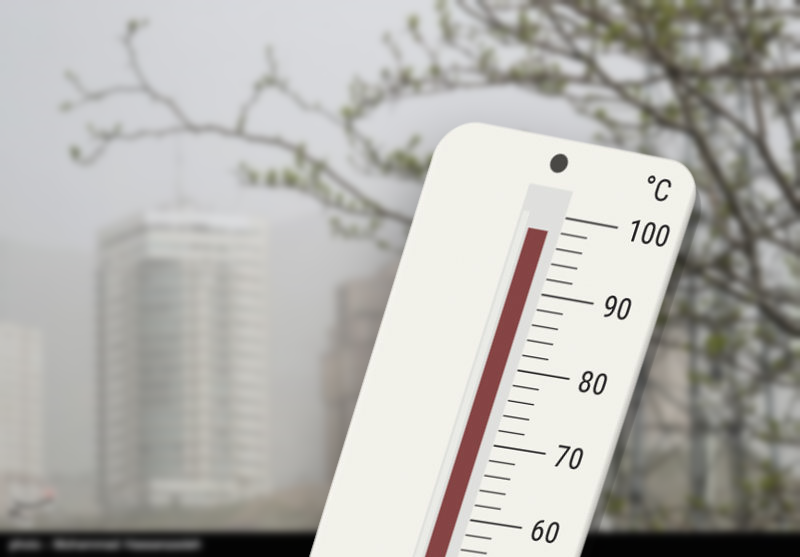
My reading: 98
